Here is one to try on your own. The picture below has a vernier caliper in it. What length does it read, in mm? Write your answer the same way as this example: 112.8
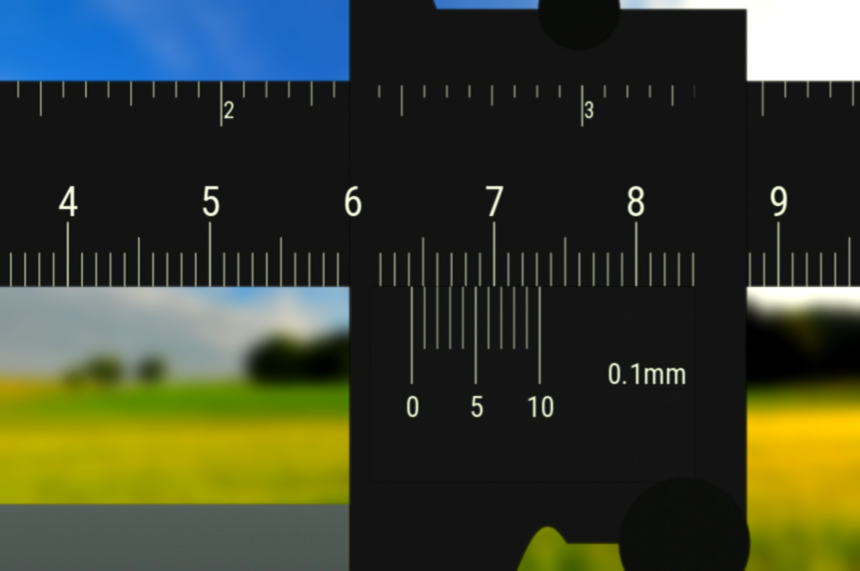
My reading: 64.2
